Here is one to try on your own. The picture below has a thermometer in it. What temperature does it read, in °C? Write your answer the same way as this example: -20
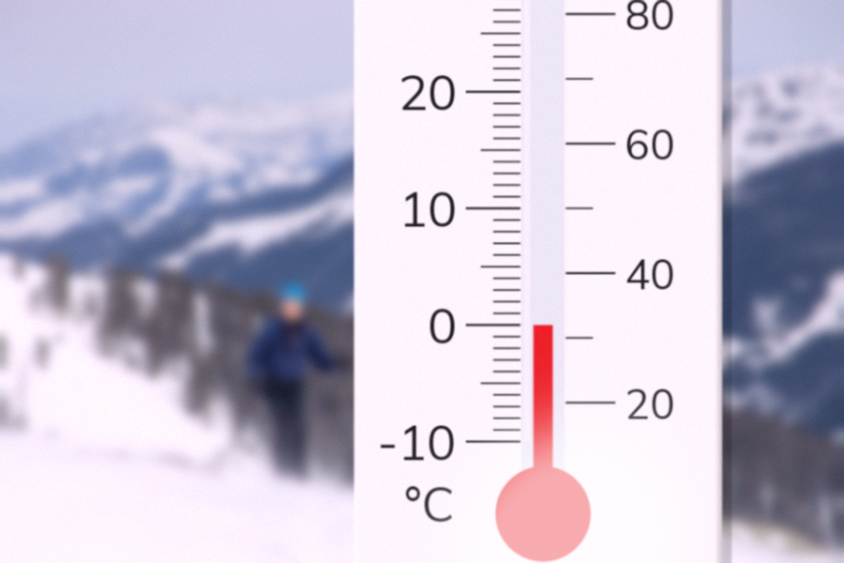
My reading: 0
